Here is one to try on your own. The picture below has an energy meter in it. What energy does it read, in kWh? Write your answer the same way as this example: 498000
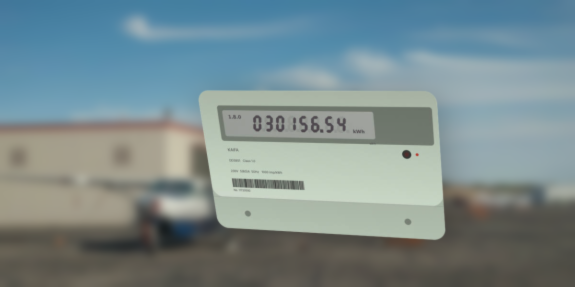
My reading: 30156.54
